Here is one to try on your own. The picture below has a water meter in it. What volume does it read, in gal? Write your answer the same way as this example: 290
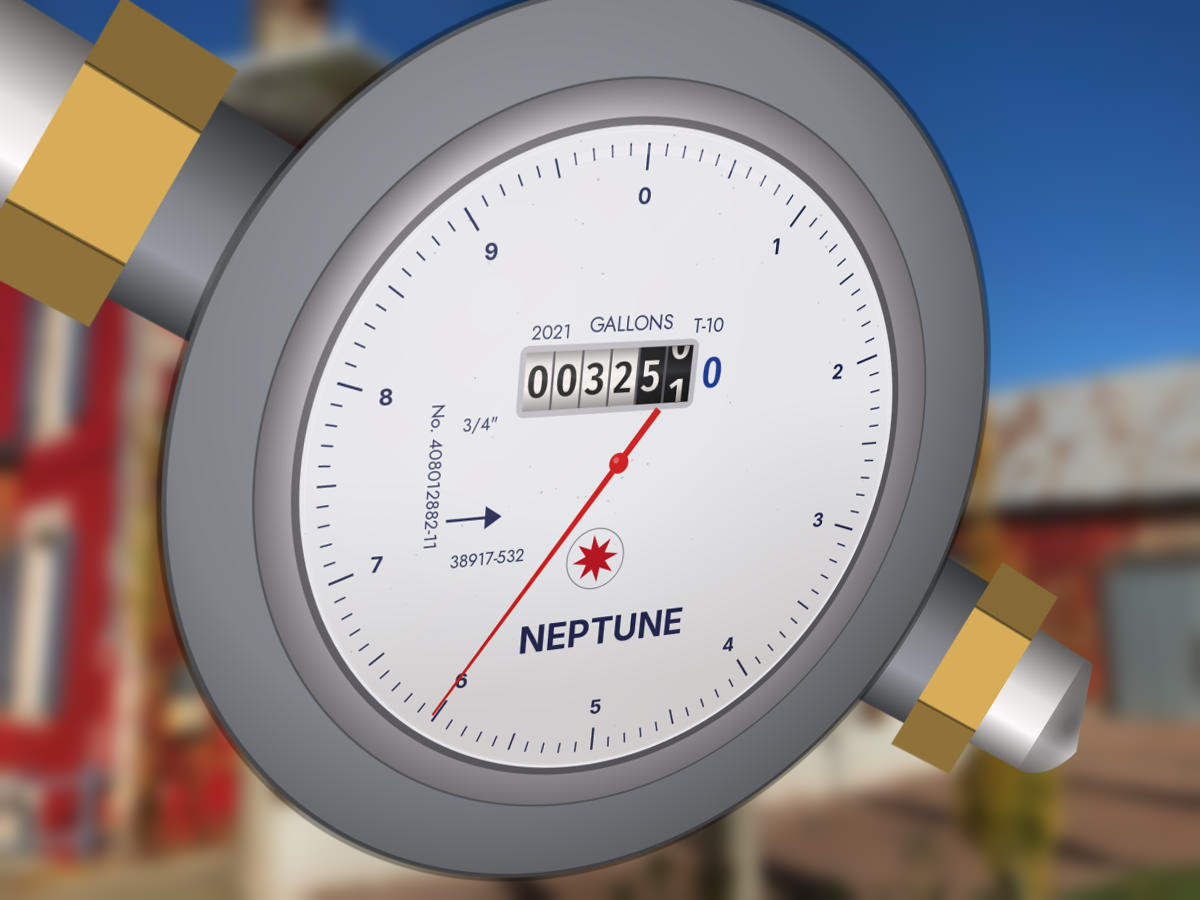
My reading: 32506.0
